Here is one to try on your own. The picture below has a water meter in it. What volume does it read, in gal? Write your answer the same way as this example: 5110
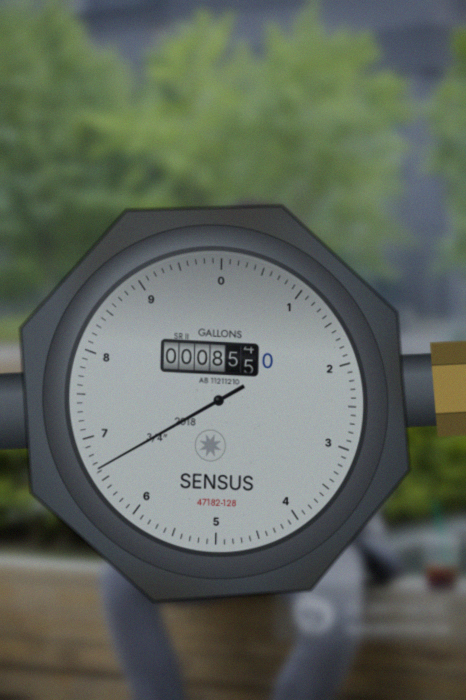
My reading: 8546.6
